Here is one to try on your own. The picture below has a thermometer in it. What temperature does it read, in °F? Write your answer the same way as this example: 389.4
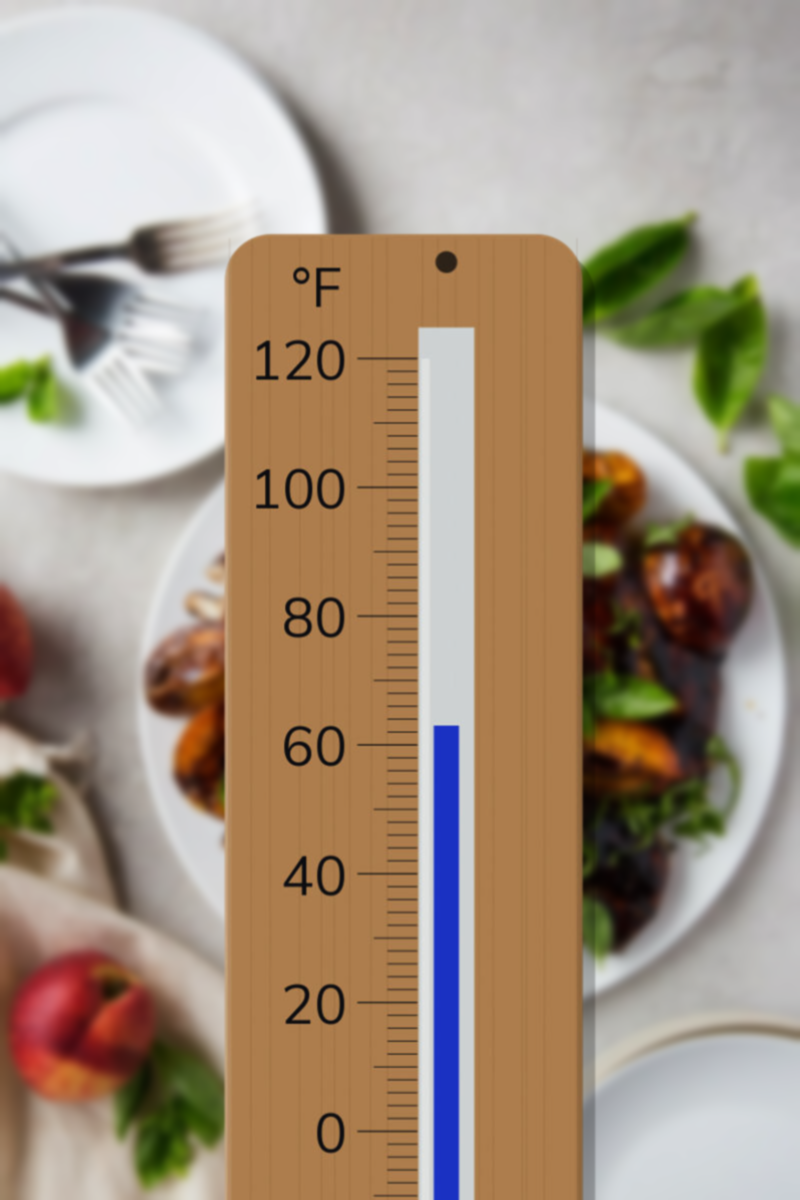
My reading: 63
